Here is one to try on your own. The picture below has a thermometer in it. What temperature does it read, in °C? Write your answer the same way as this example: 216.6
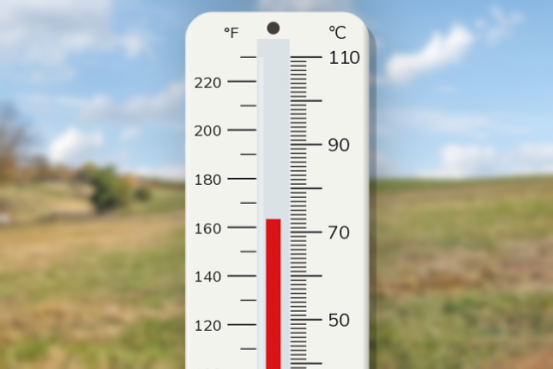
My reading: 73
